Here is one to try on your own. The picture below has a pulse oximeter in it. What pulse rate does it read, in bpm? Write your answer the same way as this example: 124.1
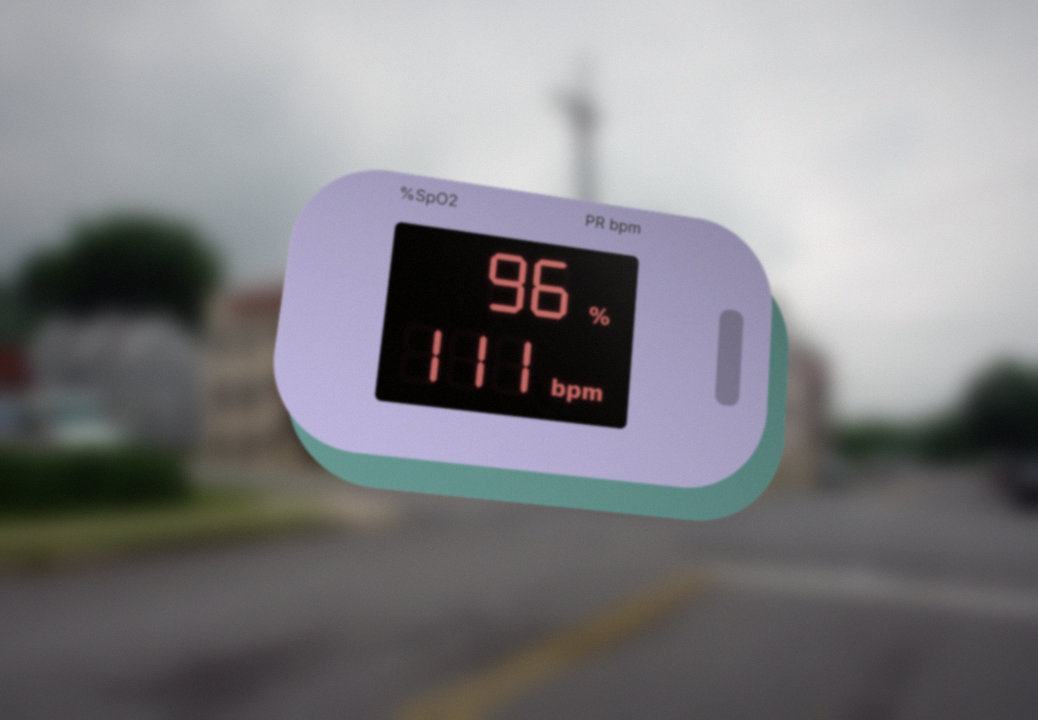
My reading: 111
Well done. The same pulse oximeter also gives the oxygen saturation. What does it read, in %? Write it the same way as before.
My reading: 96
